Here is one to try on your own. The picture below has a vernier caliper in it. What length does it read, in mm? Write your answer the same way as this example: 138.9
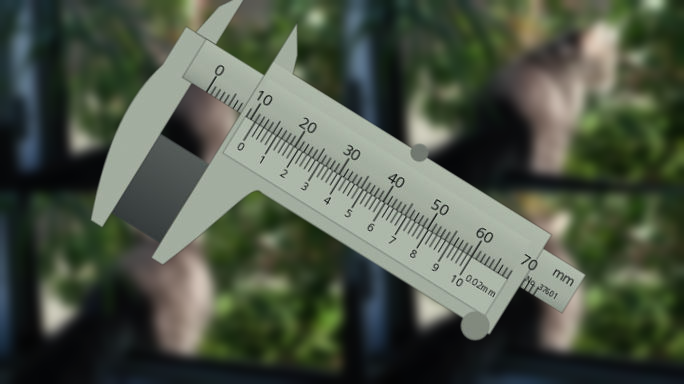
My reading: 11.0
